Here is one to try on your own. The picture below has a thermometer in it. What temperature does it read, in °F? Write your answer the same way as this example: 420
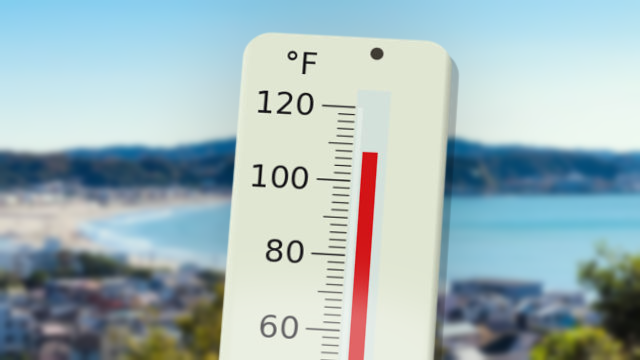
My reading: 108
